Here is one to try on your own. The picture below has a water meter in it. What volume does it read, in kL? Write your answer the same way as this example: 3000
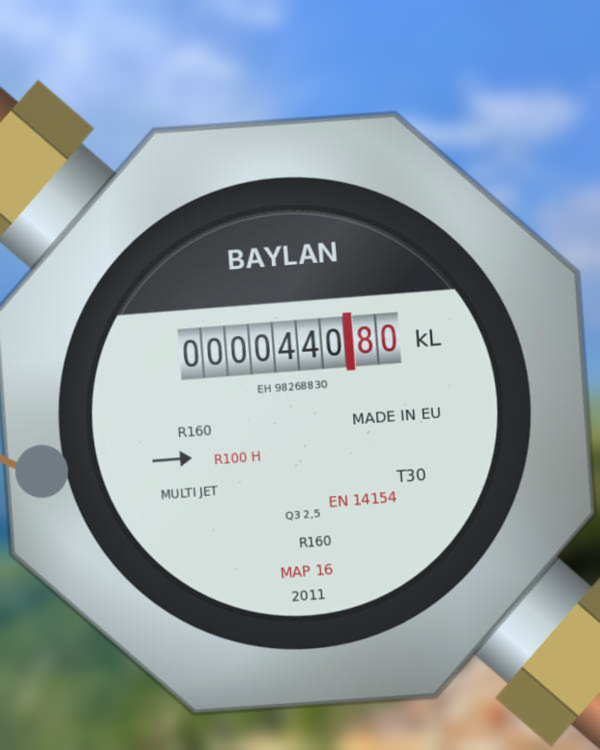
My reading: 440.80
